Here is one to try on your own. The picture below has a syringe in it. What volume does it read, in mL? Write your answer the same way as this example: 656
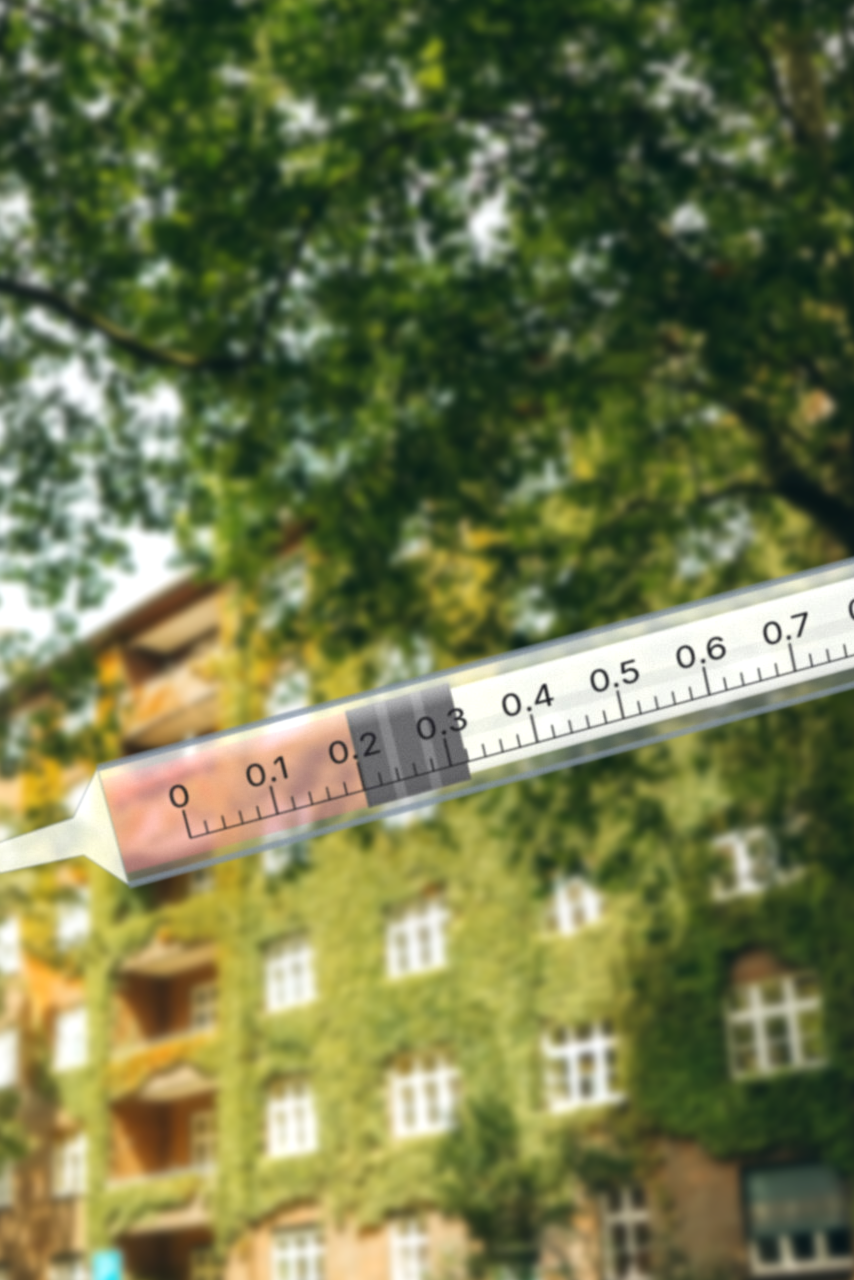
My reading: 0.2
